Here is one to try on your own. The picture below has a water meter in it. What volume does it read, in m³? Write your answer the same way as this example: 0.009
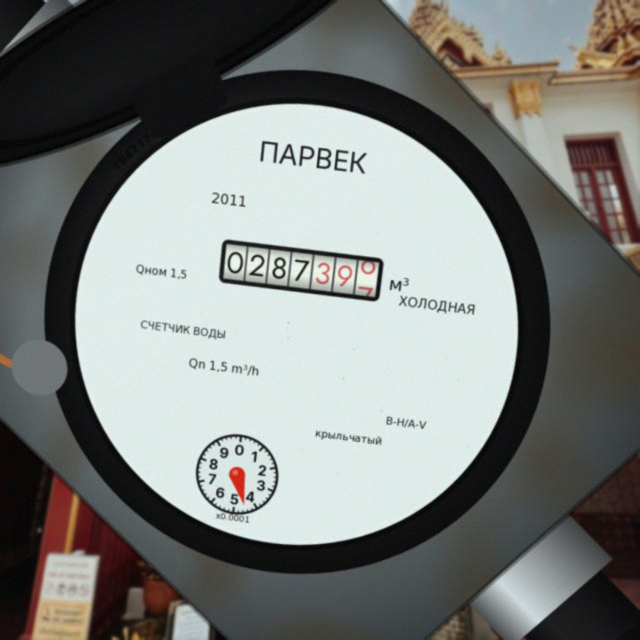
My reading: 287.3964
